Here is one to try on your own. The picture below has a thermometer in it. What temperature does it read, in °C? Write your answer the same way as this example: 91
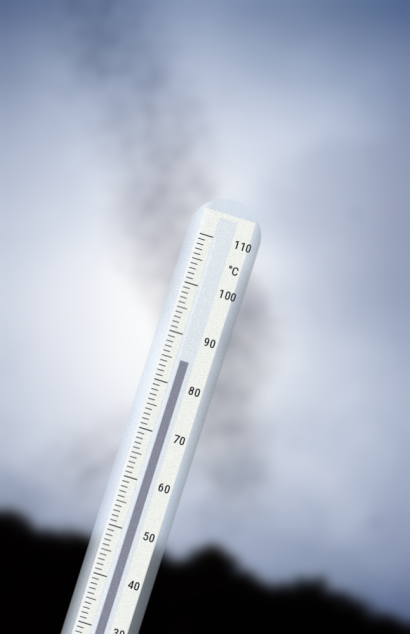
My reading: 85
